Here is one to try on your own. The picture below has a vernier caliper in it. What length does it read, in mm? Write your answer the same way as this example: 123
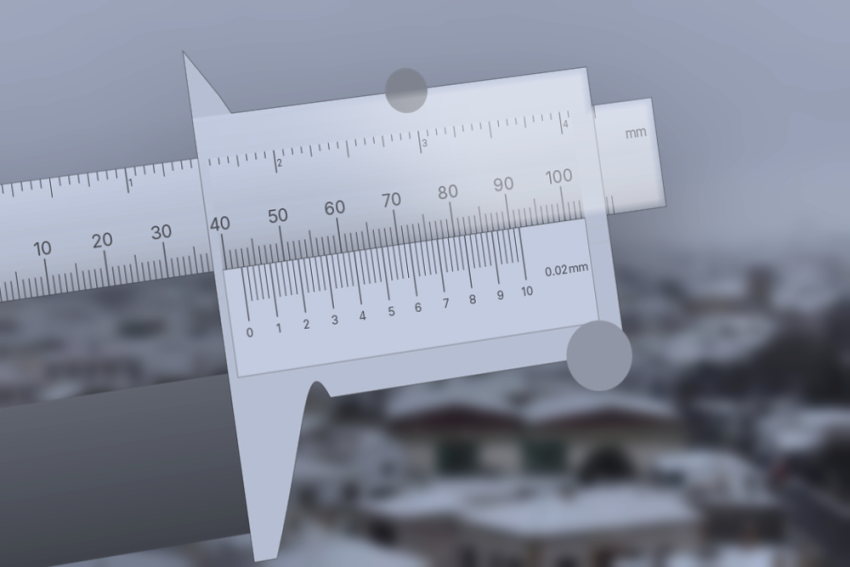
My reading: 42.6
